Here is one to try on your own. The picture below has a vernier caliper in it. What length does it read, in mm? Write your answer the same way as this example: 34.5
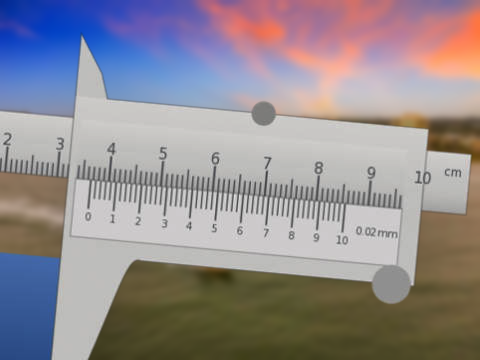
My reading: 36.5
